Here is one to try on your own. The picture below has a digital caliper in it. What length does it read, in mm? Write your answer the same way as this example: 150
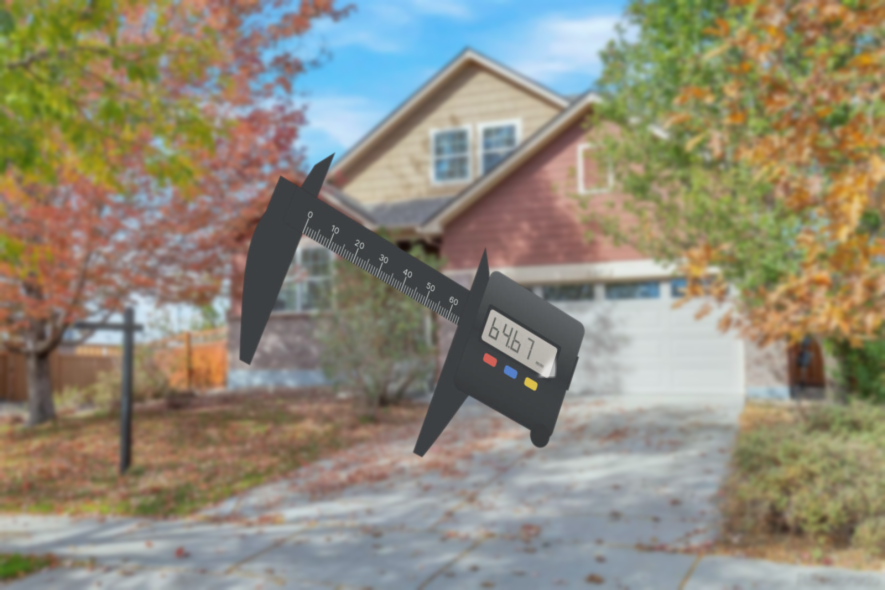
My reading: 64.67
